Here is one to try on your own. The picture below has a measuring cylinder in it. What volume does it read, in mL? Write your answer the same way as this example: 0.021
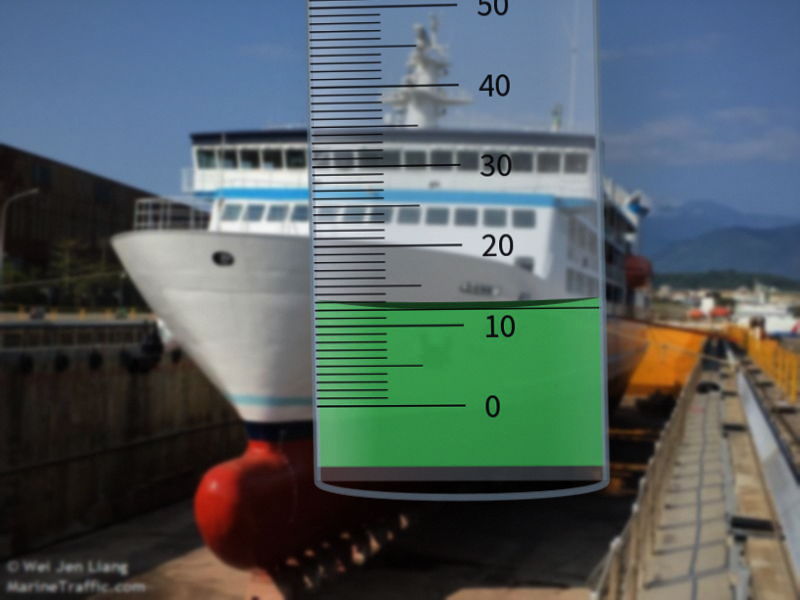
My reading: 12
